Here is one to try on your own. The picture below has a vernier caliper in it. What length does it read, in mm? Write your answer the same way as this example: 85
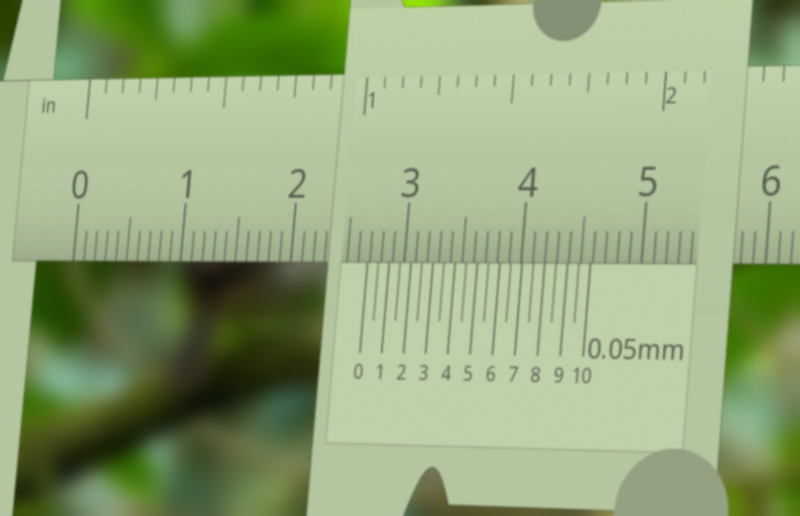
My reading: 26.8
